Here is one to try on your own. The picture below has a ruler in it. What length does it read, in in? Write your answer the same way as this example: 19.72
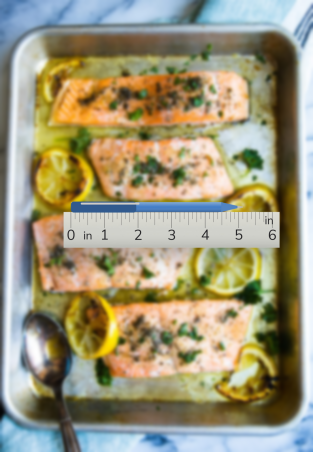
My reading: 5.125
